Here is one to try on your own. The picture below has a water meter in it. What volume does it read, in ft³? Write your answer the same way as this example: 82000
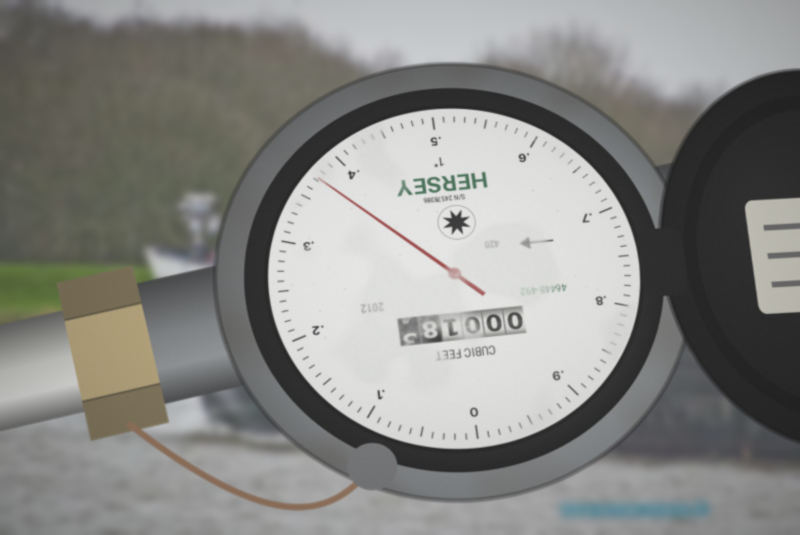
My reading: 183.37
